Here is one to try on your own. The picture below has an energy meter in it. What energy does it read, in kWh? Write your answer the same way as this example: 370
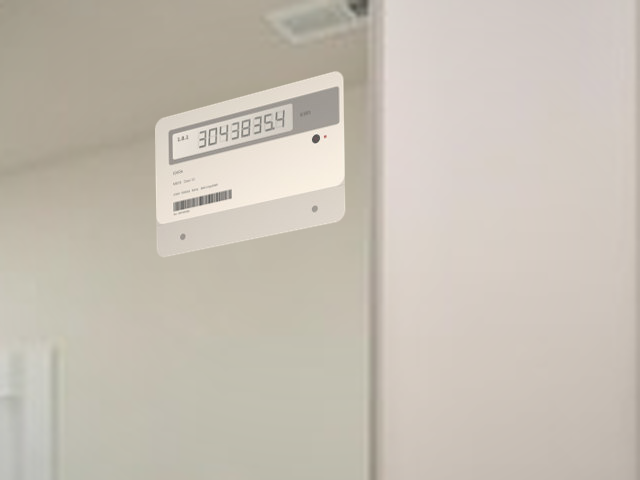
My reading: 3043835.4
